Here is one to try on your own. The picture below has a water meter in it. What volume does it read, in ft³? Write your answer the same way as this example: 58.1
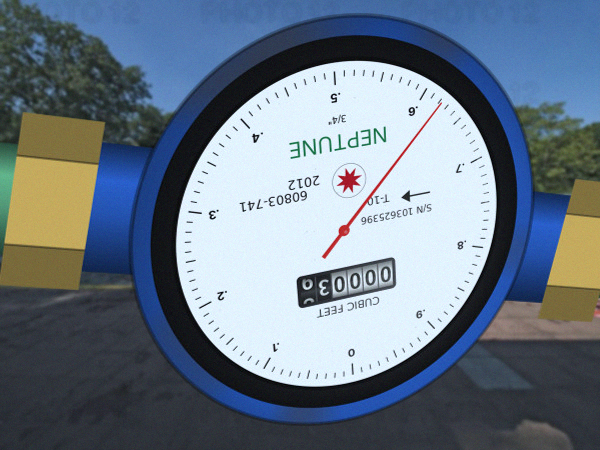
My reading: 38.62
